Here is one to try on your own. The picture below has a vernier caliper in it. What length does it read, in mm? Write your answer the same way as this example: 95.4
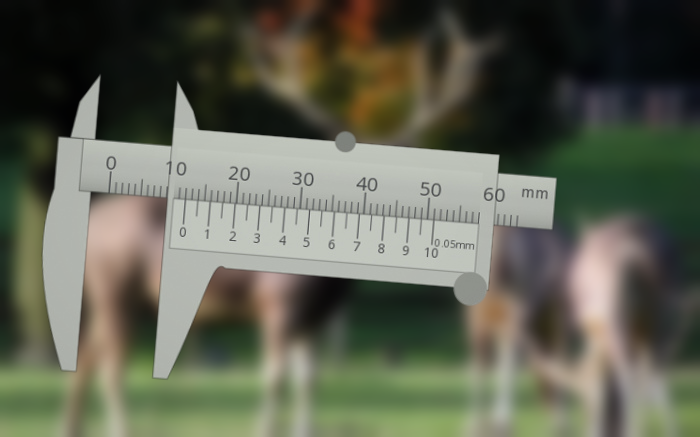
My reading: 12.0
